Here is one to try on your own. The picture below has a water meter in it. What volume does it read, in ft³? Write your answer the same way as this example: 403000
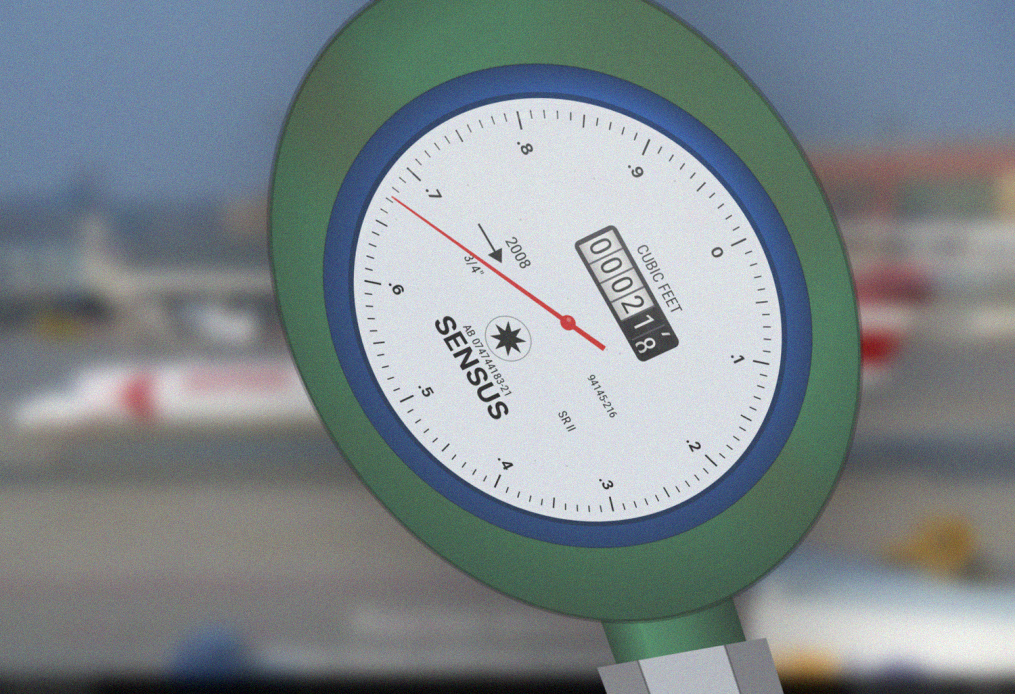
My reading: 217.67
